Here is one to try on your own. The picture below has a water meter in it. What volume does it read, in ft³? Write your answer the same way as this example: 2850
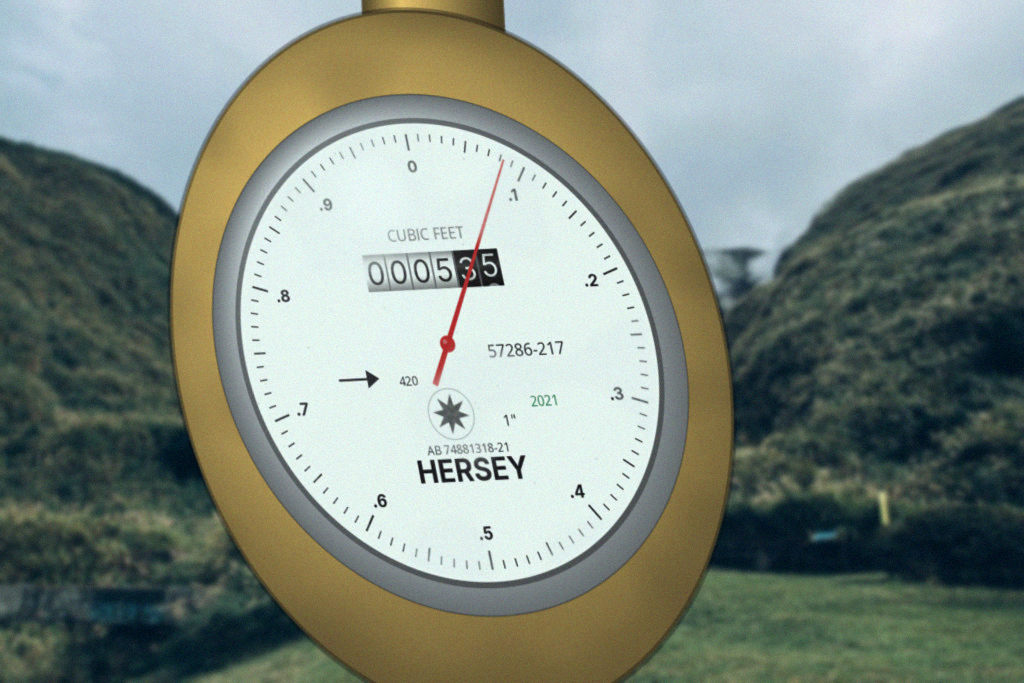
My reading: 535.08
